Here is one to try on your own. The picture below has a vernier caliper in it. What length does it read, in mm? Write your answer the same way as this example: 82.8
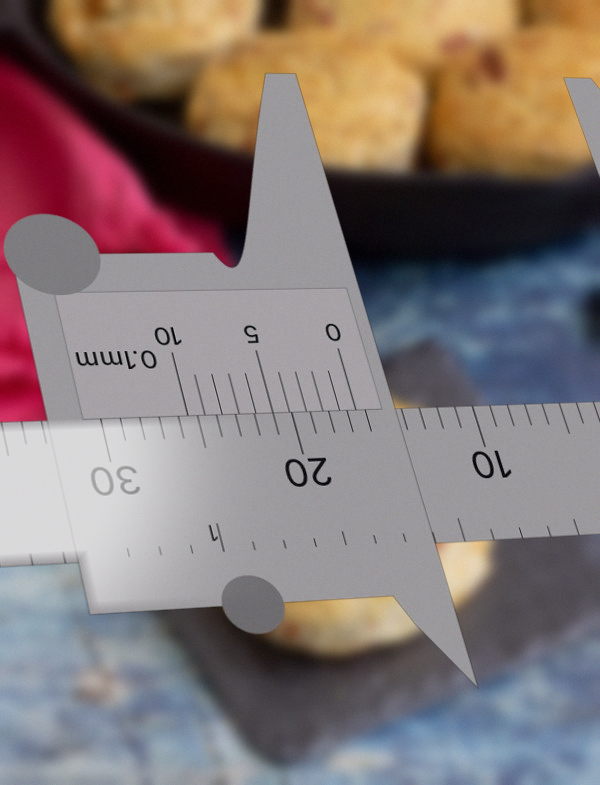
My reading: 16.5
